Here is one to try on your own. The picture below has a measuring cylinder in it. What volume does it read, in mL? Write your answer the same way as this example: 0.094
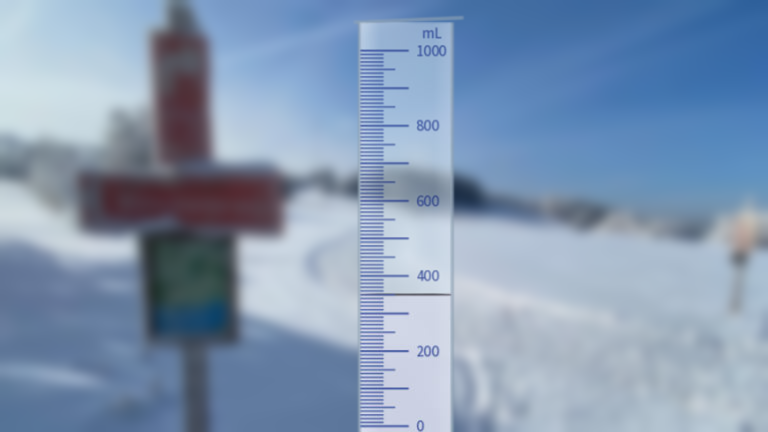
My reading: 350
